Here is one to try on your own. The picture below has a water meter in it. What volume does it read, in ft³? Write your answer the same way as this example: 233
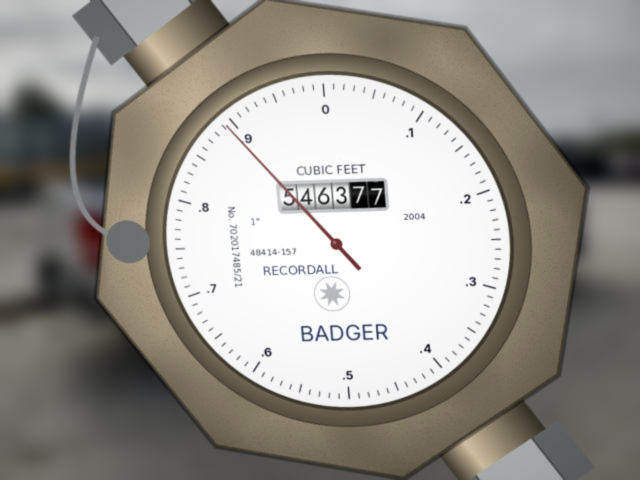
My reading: 546376.89
